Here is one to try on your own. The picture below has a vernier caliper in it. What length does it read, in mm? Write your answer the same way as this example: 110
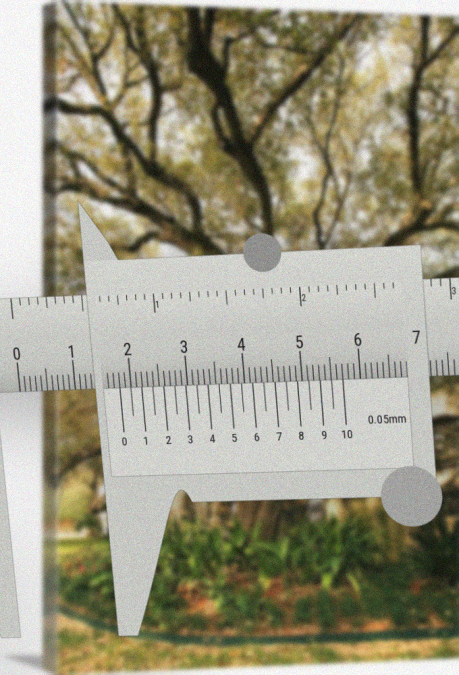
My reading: 18.0
